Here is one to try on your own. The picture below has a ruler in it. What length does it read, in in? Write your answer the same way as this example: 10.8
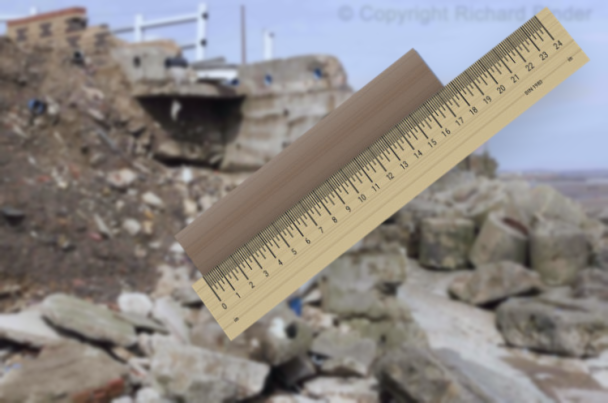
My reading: 17.5
